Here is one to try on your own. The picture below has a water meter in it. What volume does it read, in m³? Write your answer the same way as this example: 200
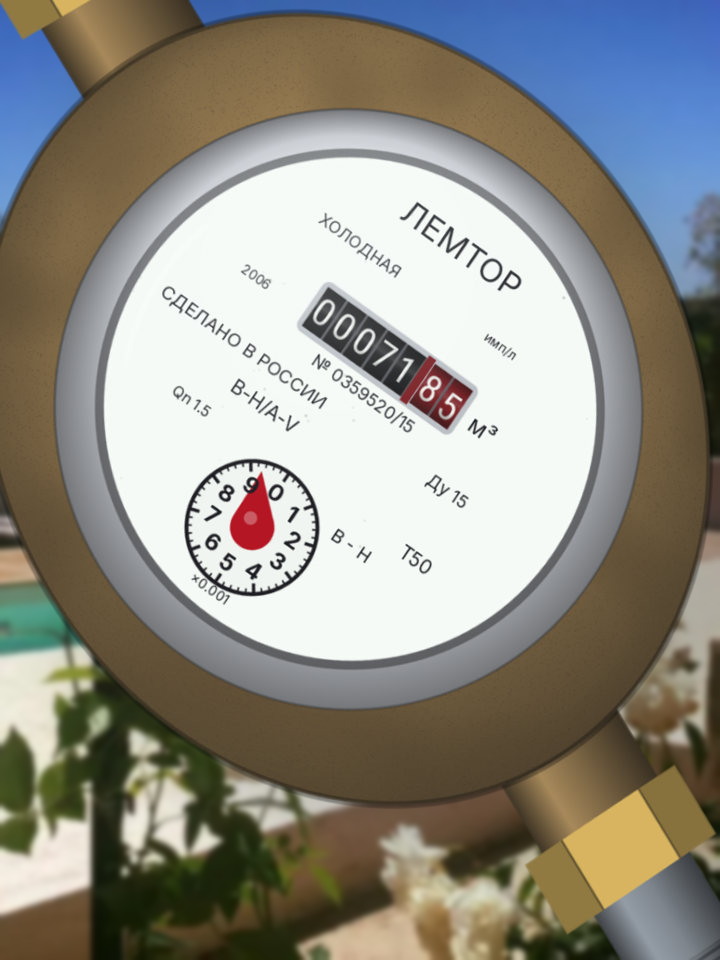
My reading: 71.849
